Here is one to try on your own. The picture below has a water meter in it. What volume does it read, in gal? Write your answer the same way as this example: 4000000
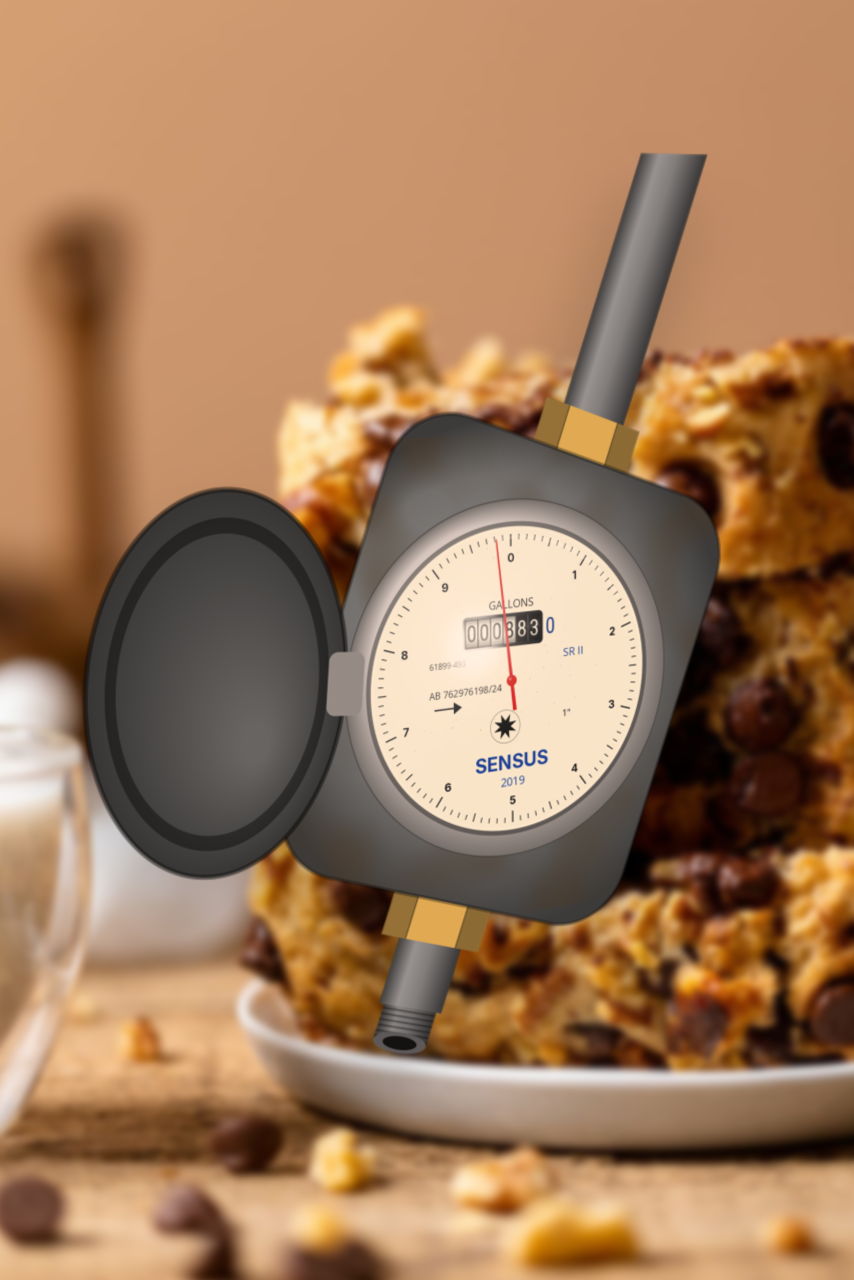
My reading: 8829.8
